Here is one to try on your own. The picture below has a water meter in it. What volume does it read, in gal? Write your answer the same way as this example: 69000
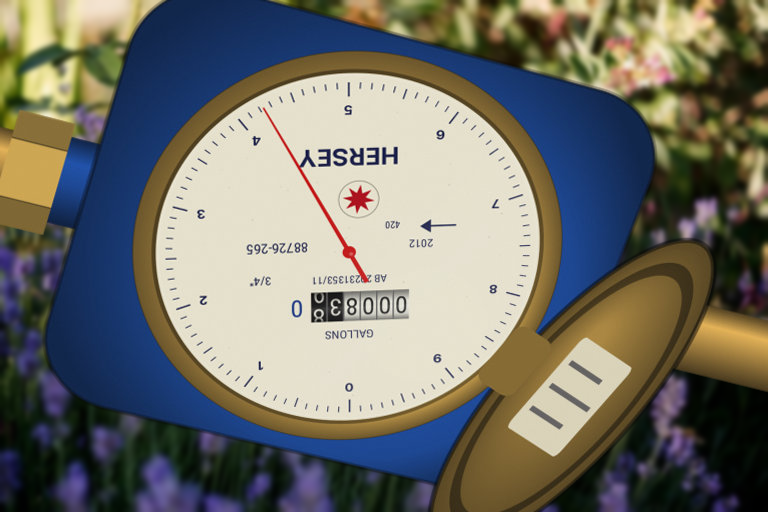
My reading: 8384.2
